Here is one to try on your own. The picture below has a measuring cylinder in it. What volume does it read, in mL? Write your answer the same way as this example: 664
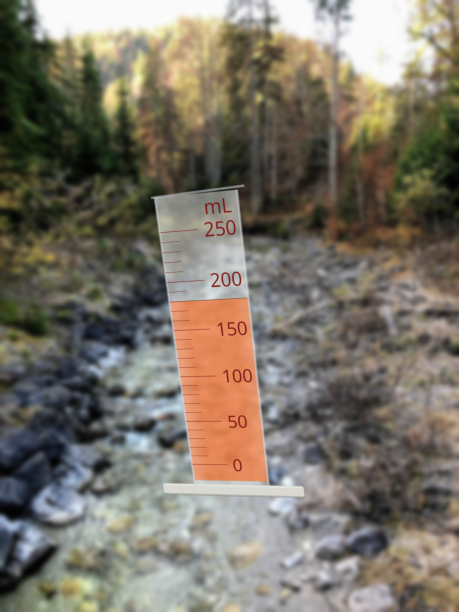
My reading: 180
